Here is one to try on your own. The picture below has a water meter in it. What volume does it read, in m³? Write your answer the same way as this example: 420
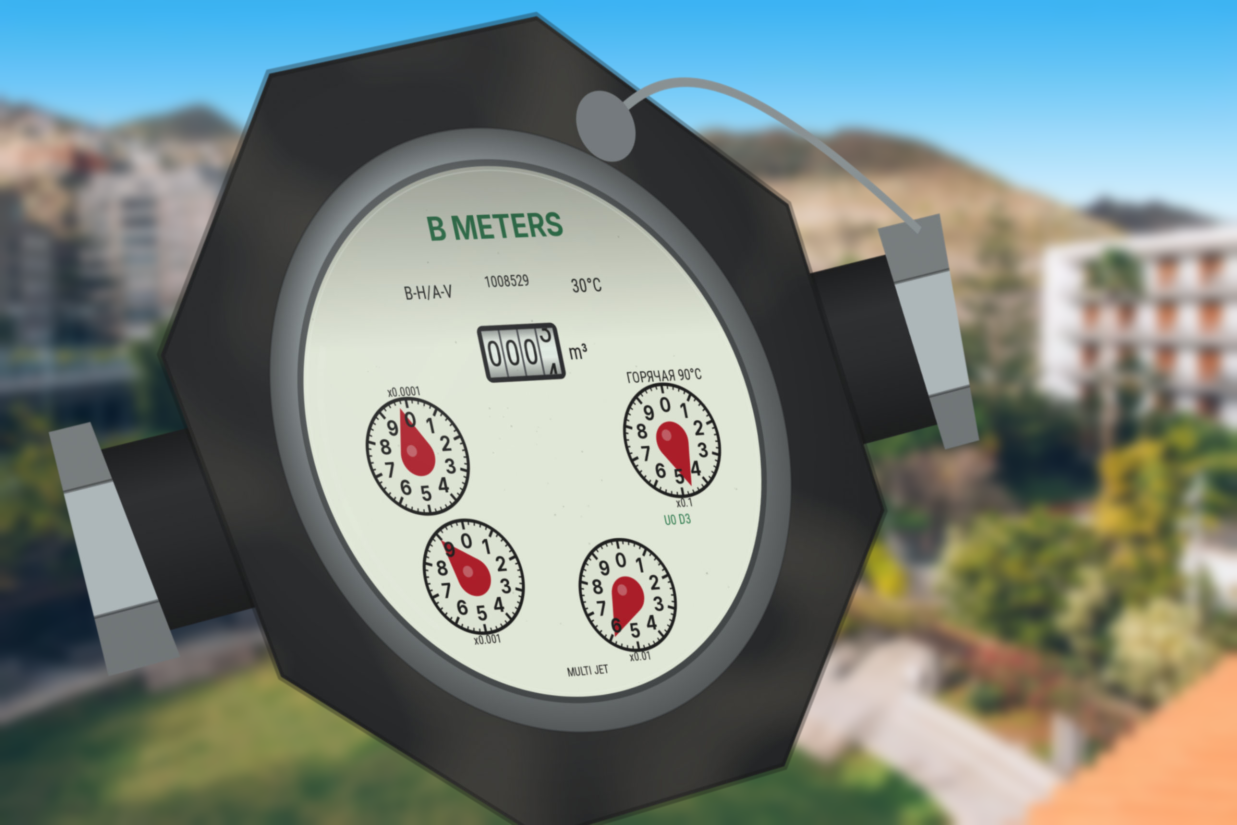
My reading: 3.4589
